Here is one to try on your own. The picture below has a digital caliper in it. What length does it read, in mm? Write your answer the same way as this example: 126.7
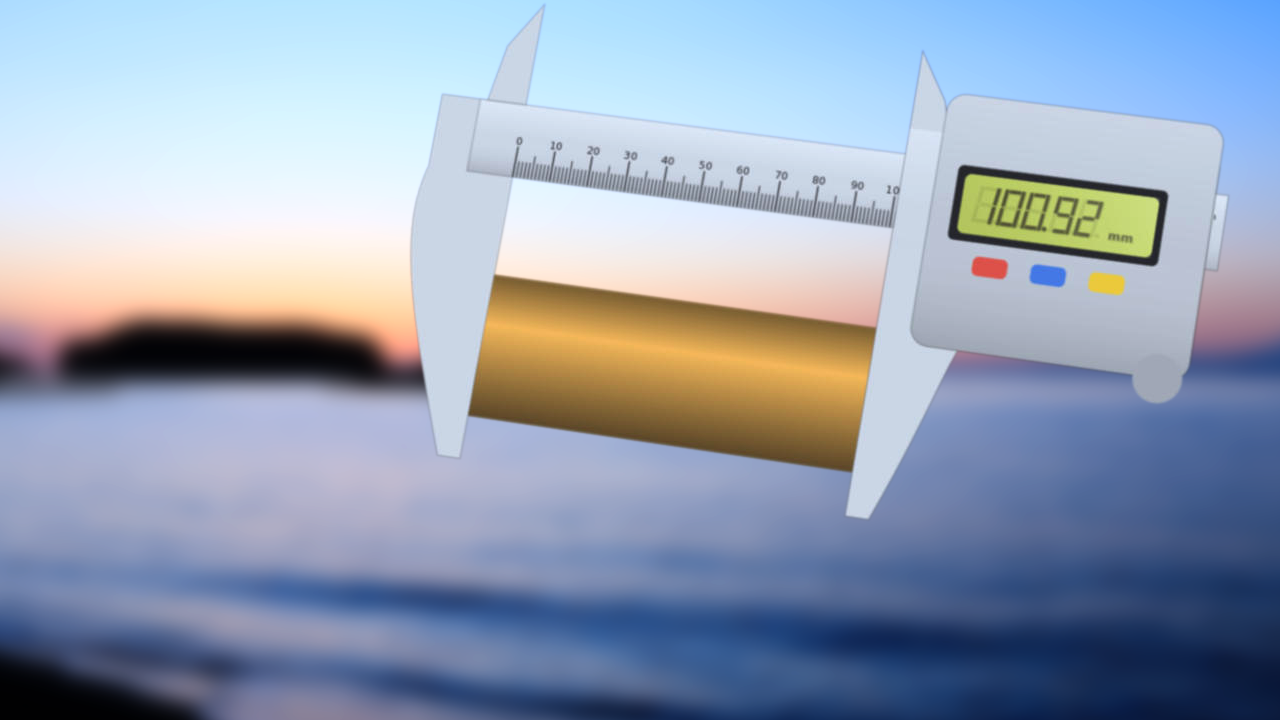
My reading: 100.92
